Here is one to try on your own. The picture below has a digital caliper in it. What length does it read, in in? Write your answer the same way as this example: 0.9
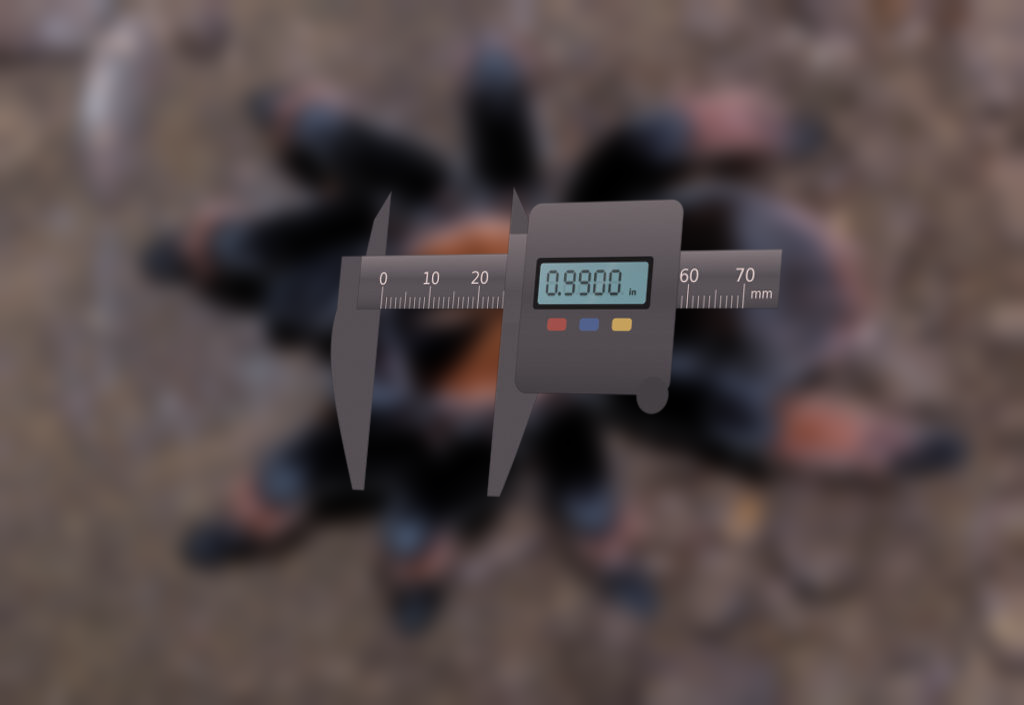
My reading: 0.9900
